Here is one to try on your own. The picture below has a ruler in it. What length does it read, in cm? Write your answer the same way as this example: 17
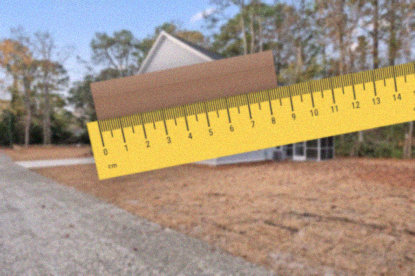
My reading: 8.5
